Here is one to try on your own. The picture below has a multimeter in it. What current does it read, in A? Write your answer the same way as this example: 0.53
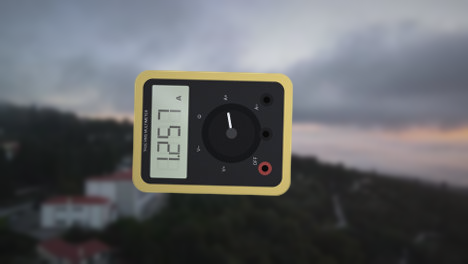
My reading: 1.257
